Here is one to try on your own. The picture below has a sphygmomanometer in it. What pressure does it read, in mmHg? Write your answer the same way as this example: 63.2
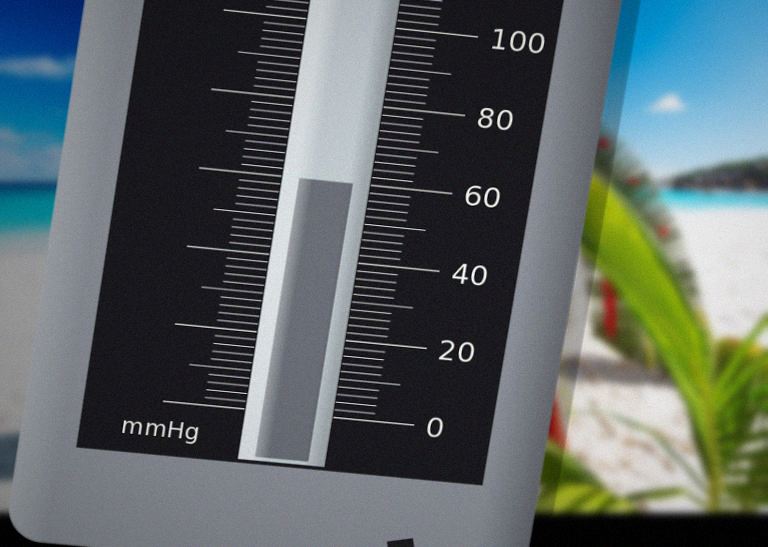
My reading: 60
